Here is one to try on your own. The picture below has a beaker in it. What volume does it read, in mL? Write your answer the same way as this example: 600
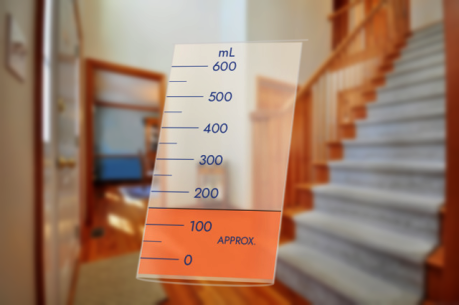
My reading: 150
